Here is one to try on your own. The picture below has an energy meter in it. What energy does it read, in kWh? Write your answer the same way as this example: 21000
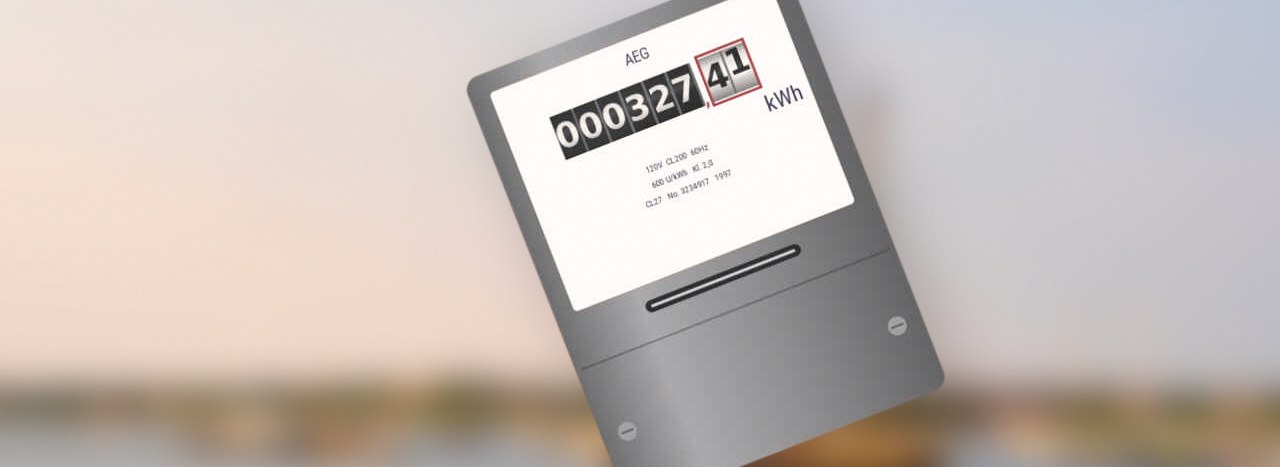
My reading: 327.41
